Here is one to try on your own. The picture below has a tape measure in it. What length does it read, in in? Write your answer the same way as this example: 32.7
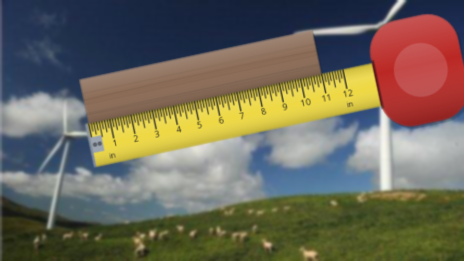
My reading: 11
